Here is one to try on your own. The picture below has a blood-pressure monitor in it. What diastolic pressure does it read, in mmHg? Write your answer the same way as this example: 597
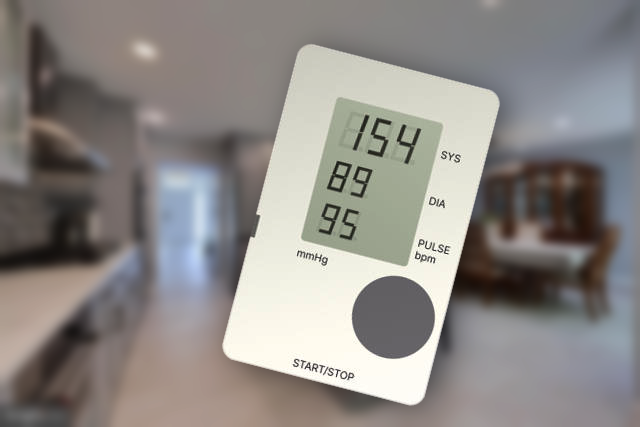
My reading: 89
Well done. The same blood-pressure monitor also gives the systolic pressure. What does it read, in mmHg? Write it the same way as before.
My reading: 154
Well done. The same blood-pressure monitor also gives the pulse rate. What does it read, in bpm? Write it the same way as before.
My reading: 95
